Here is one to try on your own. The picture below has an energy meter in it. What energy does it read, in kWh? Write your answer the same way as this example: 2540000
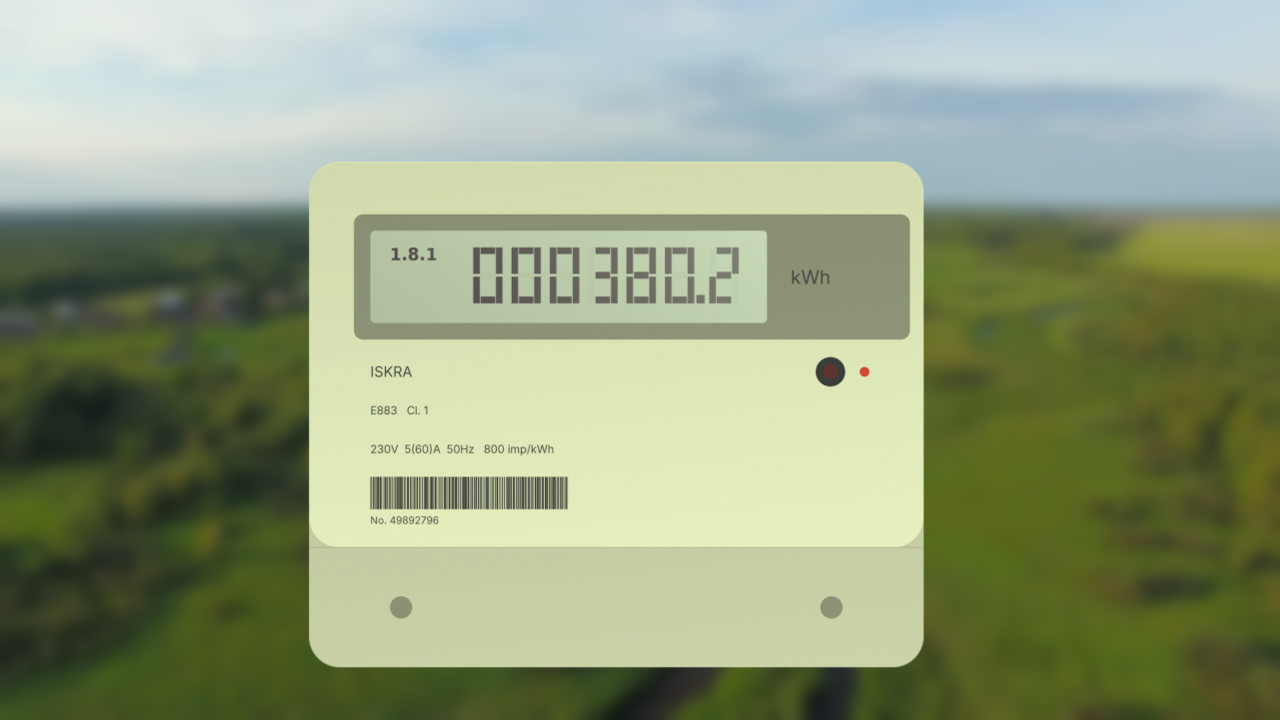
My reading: 380.2
